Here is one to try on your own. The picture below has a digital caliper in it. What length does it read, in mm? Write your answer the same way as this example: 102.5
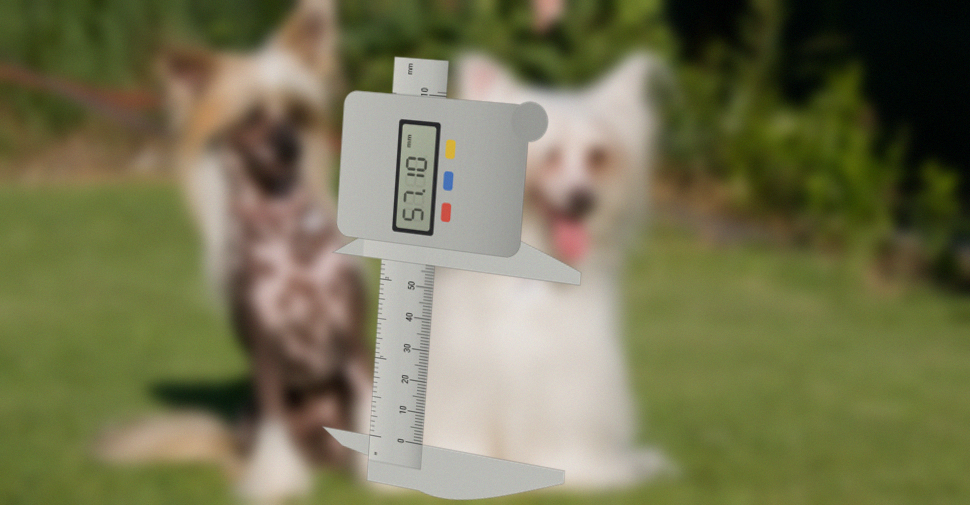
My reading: 57.10
